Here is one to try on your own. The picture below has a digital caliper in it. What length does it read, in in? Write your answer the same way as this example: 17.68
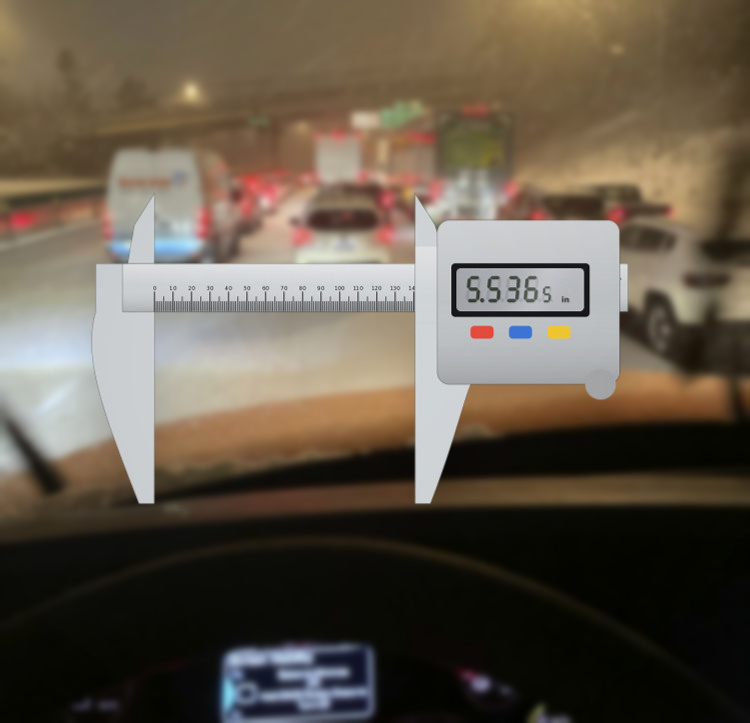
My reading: 5.5365
